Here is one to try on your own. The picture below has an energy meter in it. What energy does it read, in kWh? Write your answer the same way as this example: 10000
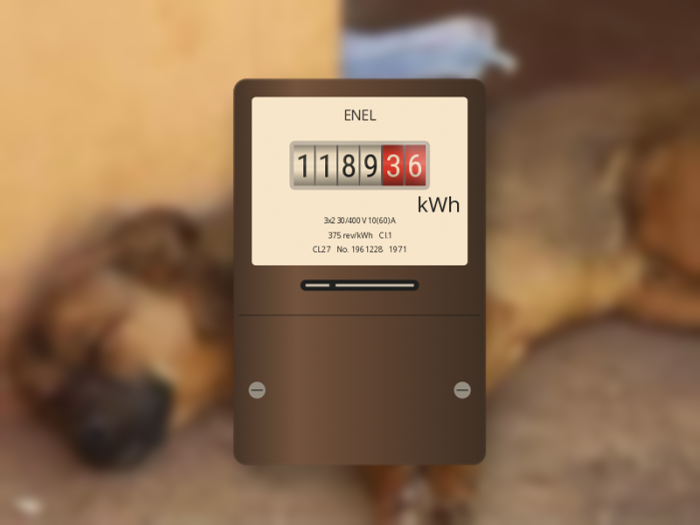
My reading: 1189.36
